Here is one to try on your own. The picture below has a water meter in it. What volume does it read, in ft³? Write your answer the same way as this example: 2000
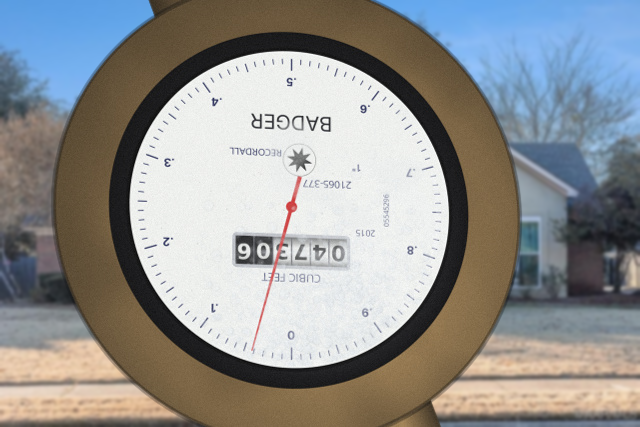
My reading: 47306.04
